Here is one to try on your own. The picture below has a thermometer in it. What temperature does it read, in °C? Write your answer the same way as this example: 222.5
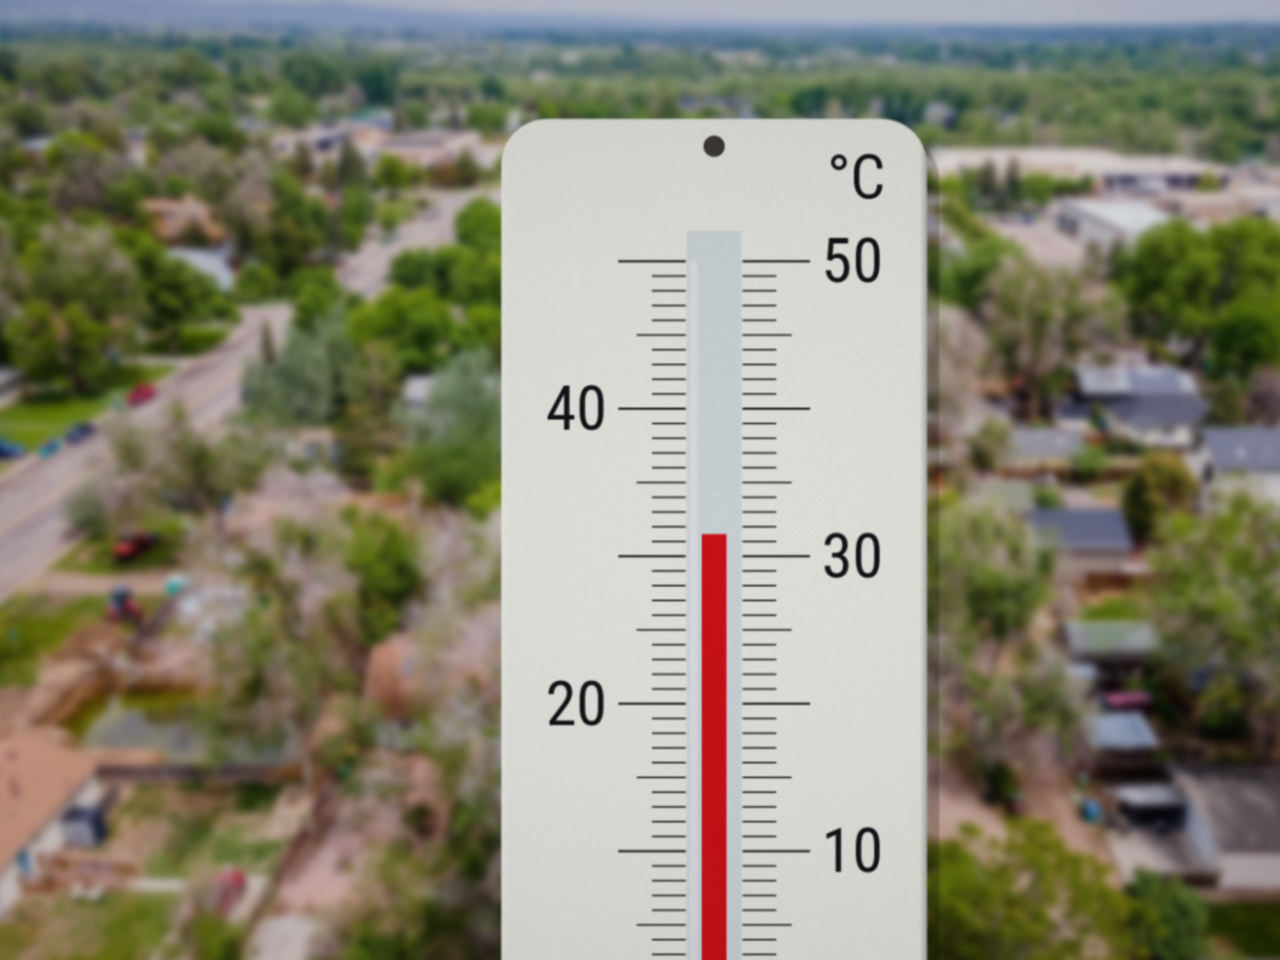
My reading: 31.5
